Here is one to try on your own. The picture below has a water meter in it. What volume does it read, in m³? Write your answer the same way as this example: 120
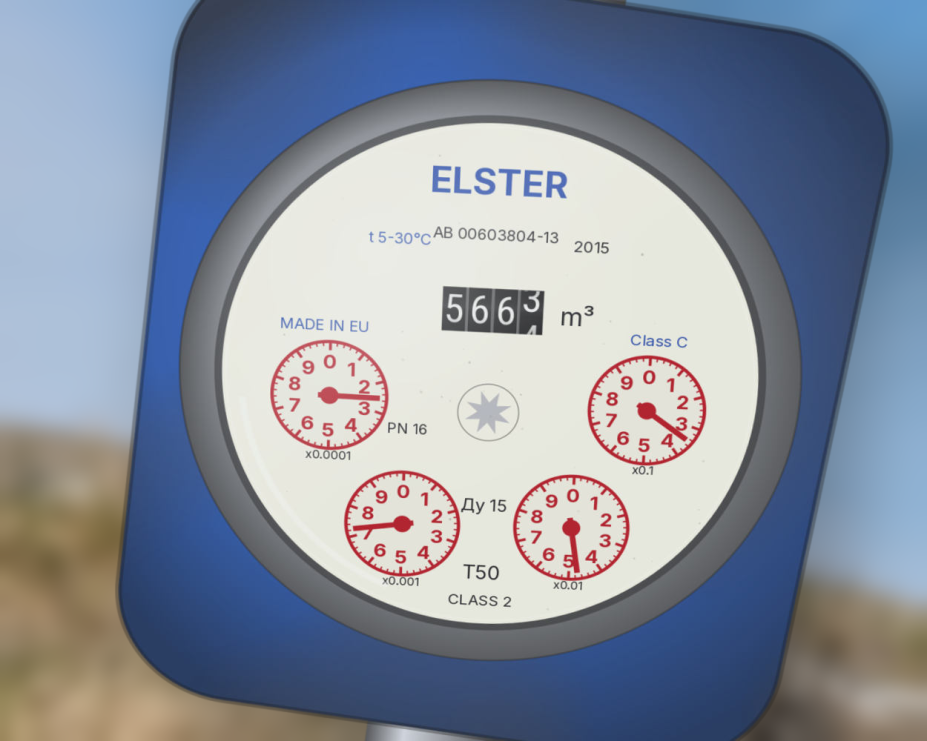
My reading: 5663.3472
